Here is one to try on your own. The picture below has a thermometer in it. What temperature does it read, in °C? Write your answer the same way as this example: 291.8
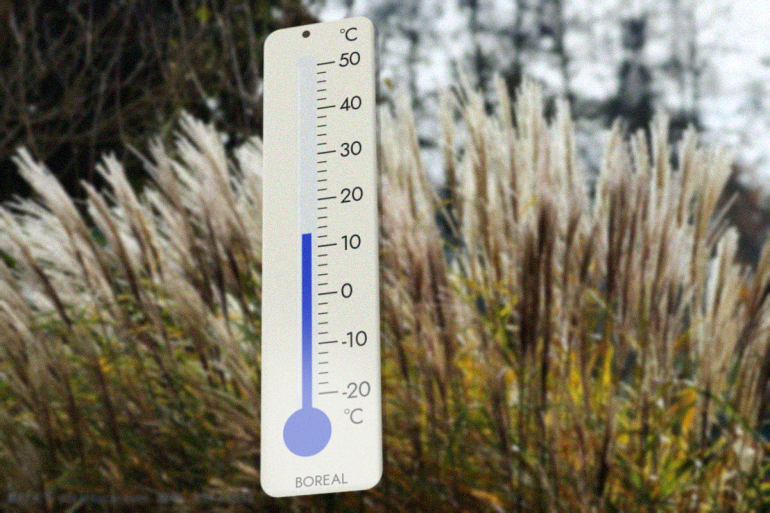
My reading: 13
